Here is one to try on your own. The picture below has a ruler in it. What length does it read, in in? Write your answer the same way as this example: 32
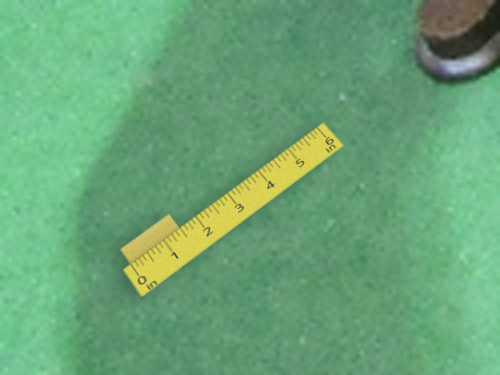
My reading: 1.5
